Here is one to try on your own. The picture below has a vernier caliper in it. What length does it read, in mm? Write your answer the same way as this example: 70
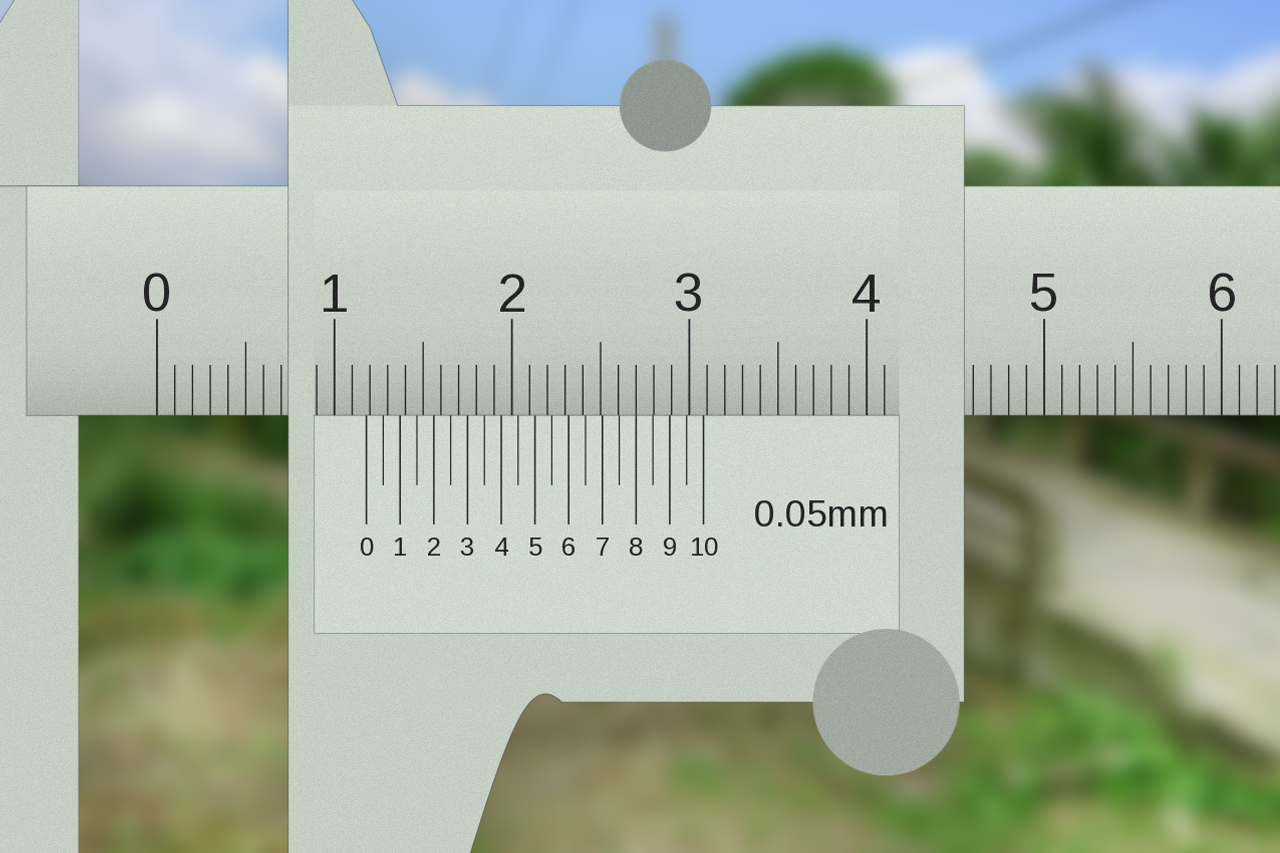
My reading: 11.8
